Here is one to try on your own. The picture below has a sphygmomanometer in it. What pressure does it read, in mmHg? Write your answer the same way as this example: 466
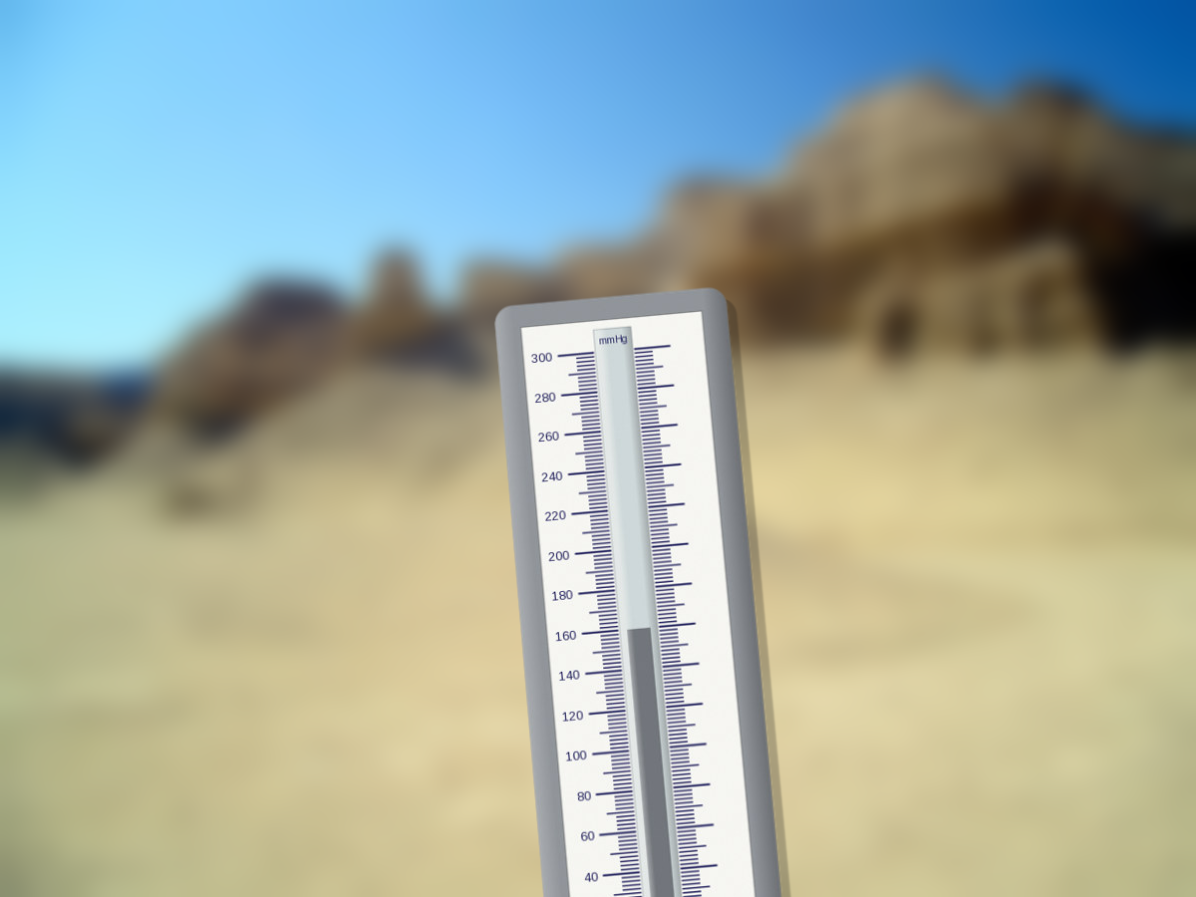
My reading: 160
